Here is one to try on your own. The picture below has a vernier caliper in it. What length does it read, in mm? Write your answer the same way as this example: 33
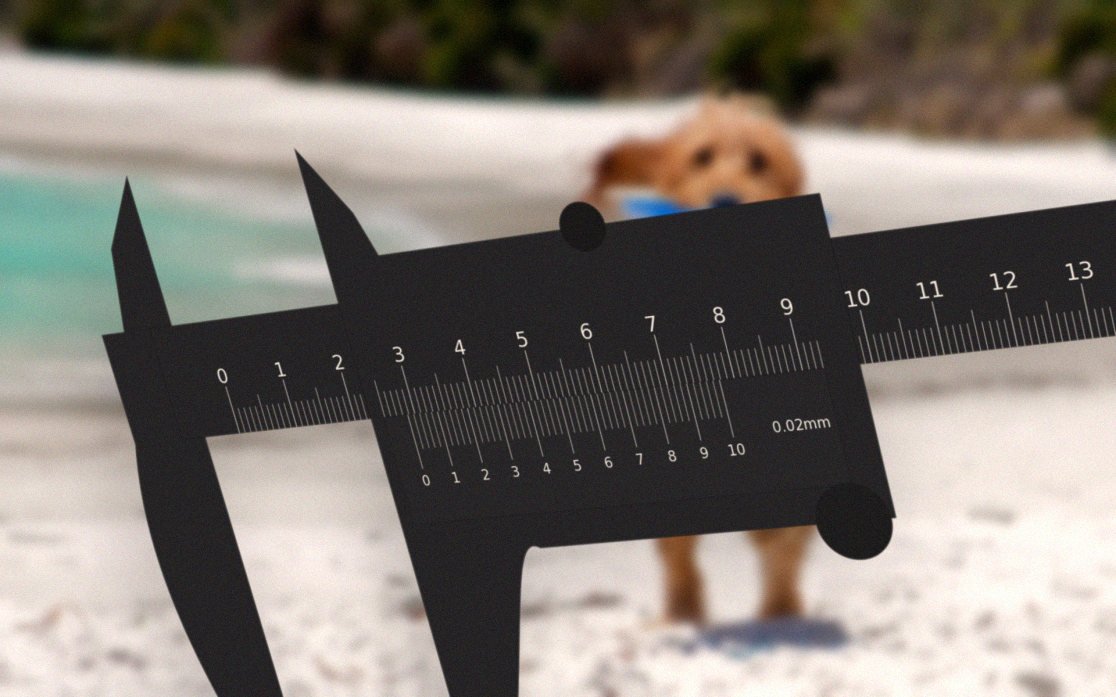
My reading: 28.8
